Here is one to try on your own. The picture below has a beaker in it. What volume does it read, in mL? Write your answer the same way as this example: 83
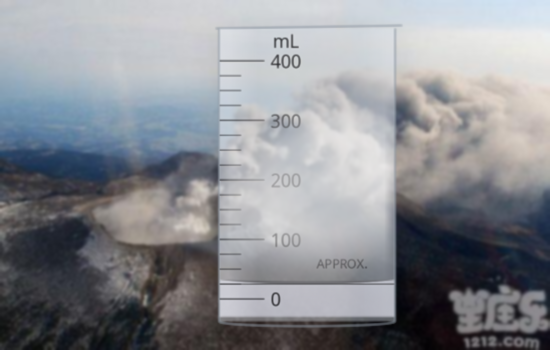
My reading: 25
